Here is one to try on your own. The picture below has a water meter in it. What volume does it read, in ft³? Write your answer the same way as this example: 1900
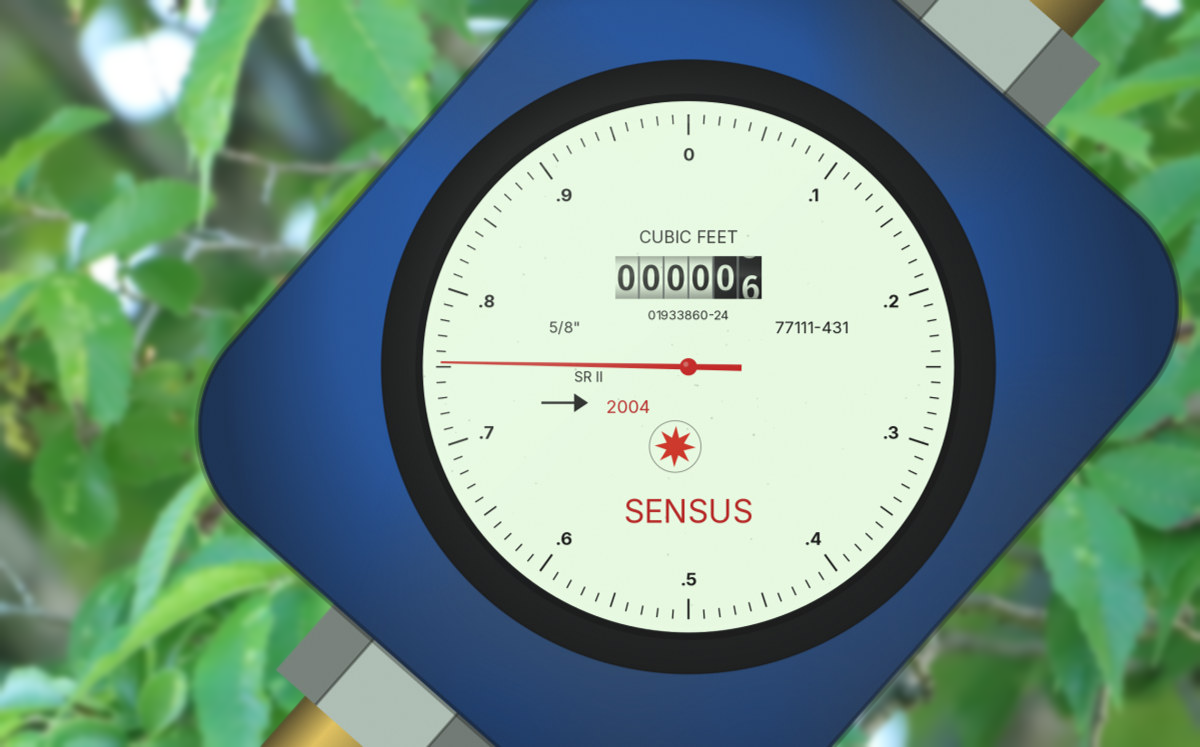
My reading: 5.75
